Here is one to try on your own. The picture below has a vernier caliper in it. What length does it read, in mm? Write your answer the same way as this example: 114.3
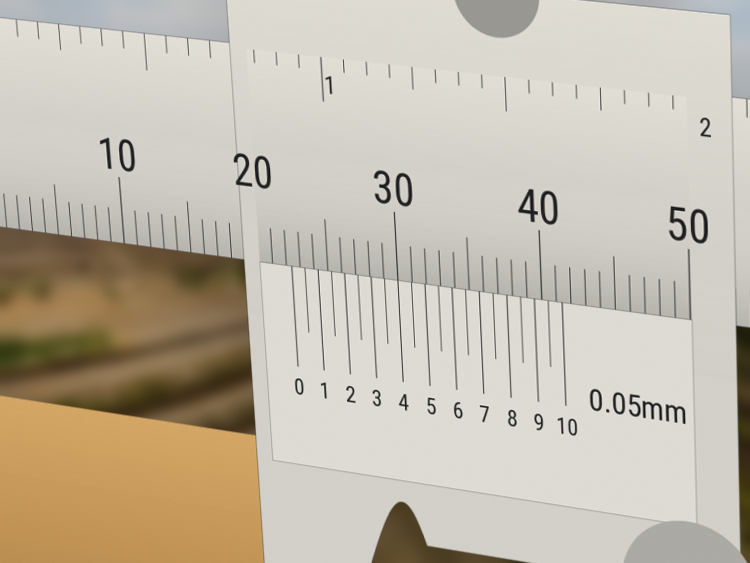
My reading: 22.4
